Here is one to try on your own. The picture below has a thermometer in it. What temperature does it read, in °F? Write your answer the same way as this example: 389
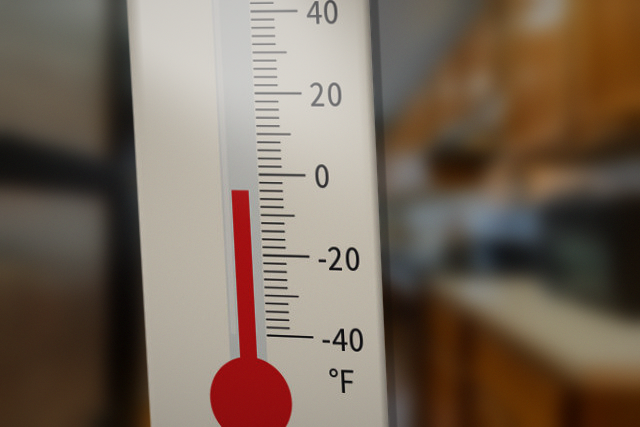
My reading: -4
